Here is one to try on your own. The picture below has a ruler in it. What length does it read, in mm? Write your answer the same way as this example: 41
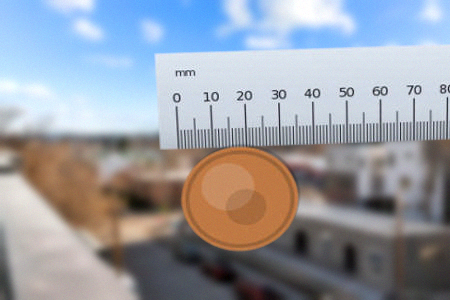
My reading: 35
